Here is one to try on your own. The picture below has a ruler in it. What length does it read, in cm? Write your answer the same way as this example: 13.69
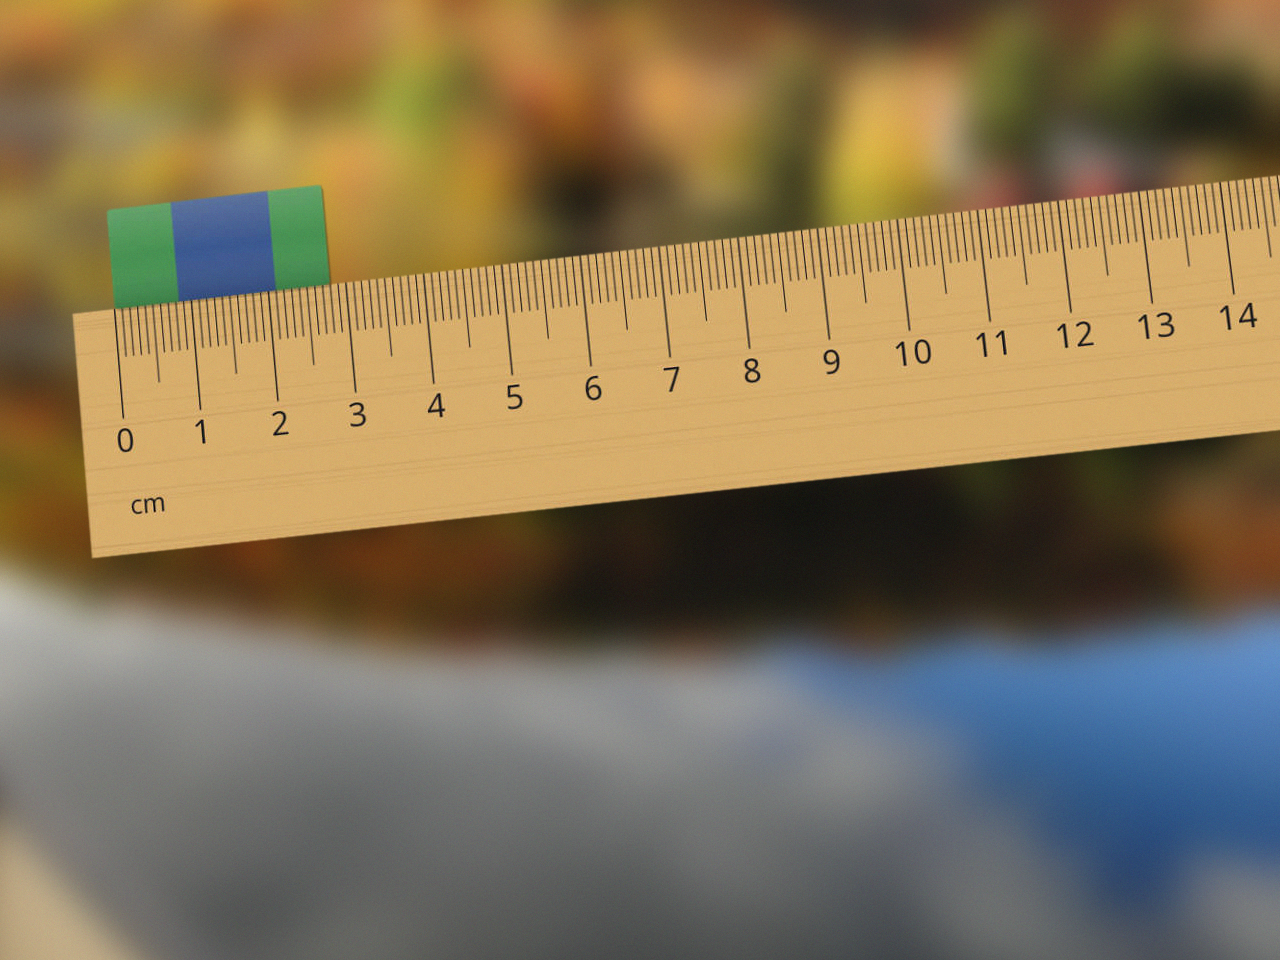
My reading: 2.8
